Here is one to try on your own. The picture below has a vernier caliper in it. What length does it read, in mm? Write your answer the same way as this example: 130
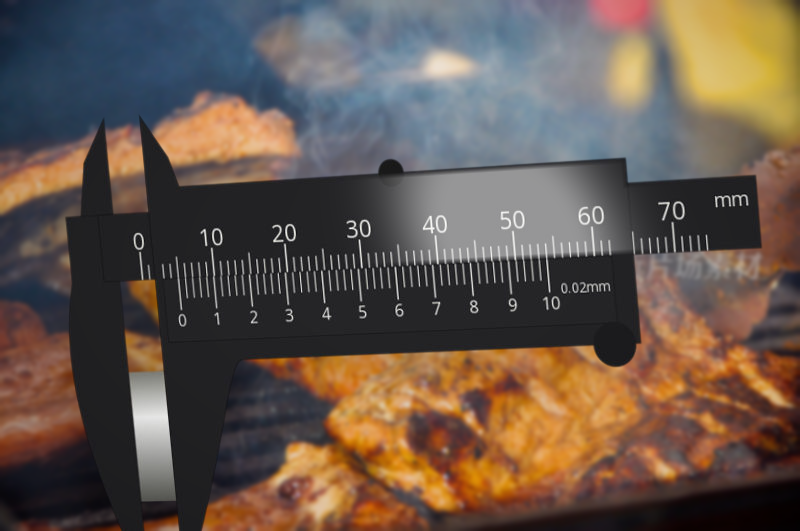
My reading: 5.0
